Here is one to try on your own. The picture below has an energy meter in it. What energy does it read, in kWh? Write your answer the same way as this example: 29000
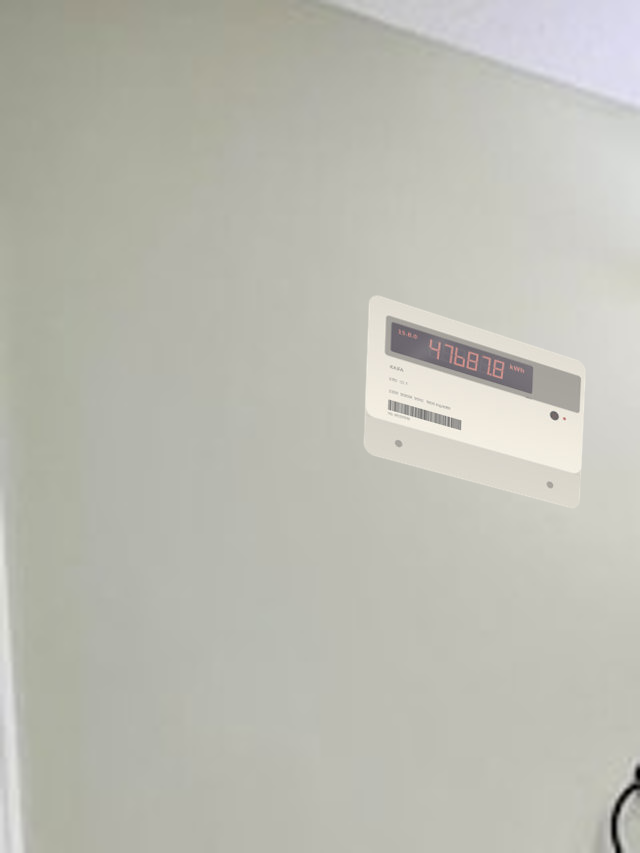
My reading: 47687.8
